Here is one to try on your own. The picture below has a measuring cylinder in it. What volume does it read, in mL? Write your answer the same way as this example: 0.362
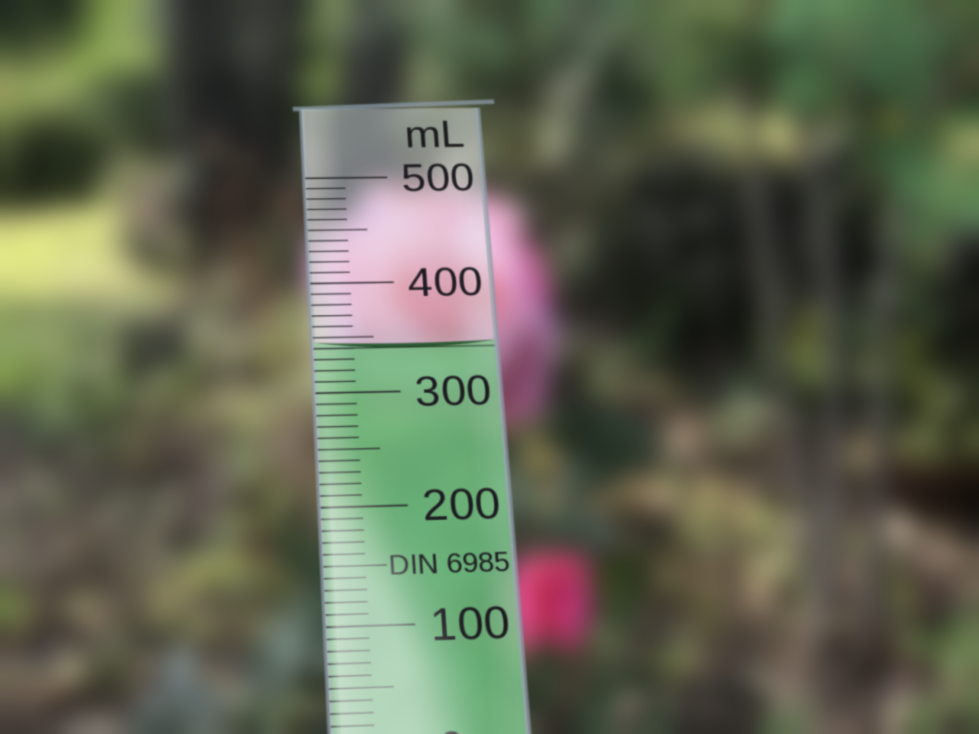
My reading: 340
